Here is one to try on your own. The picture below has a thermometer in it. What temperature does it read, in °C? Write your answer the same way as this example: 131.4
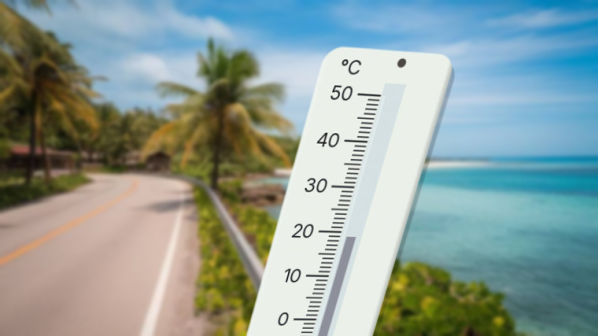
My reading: 19
